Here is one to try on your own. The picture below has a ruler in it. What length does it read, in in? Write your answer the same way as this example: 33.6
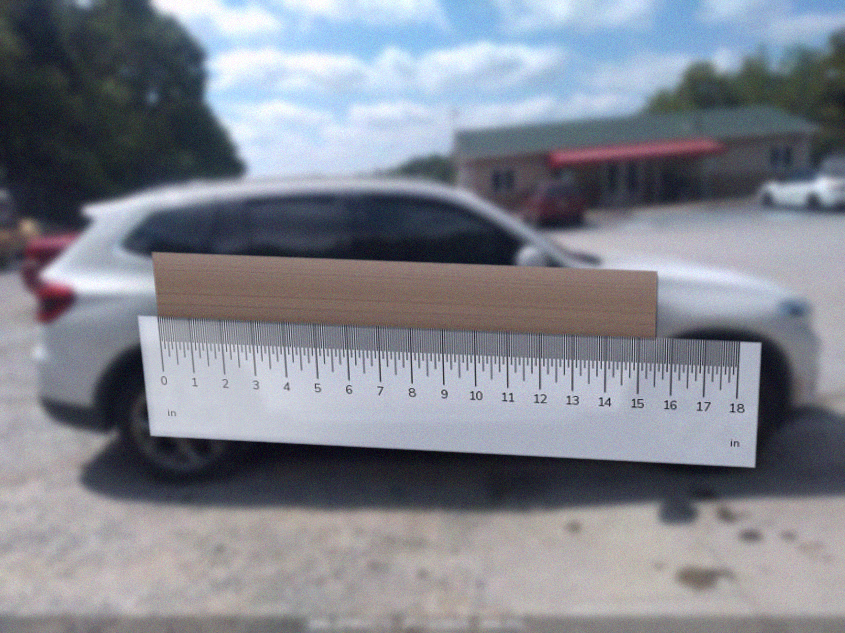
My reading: 15.5
